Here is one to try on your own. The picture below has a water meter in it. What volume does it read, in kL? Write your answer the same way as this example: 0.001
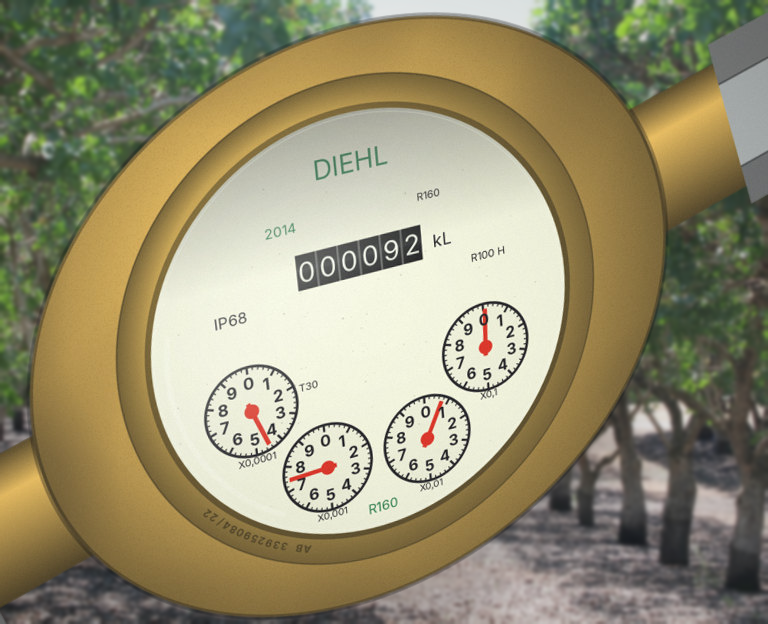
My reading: 92.0074
